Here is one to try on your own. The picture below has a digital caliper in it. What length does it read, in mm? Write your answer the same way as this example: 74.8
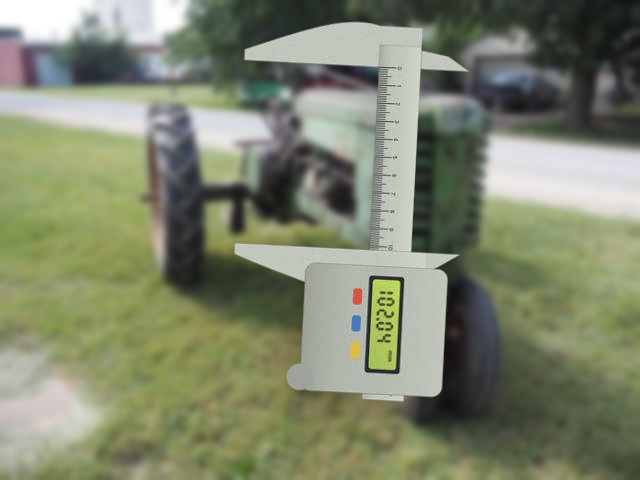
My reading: 102.04
